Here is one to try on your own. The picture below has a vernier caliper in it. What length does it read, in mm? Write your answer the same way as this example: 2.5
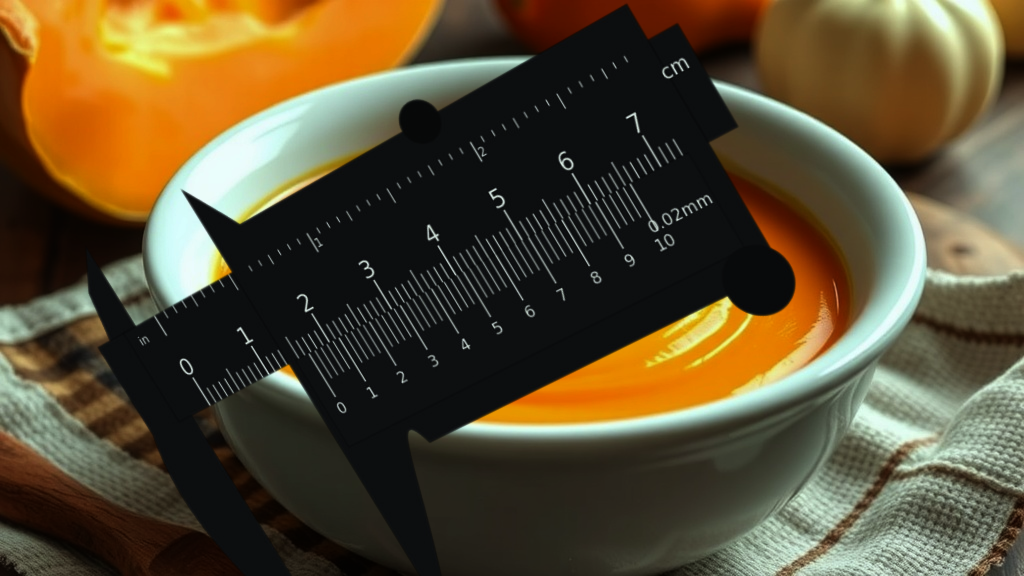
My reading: 16.6
